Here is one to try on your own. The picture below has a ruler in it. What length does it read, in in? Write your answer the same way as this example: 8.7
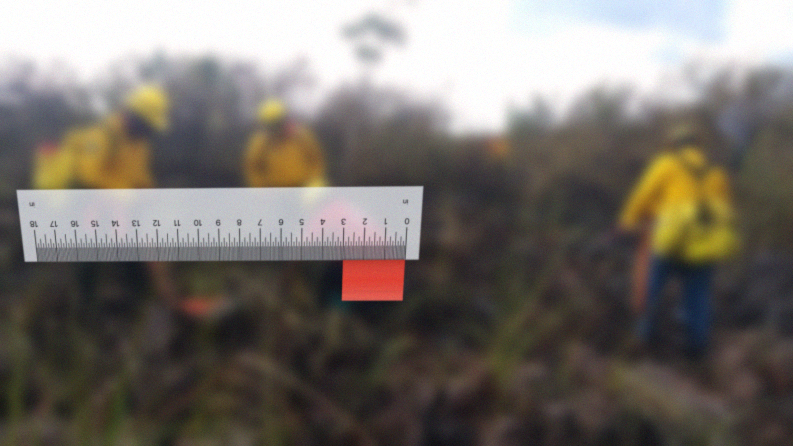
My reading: 3
